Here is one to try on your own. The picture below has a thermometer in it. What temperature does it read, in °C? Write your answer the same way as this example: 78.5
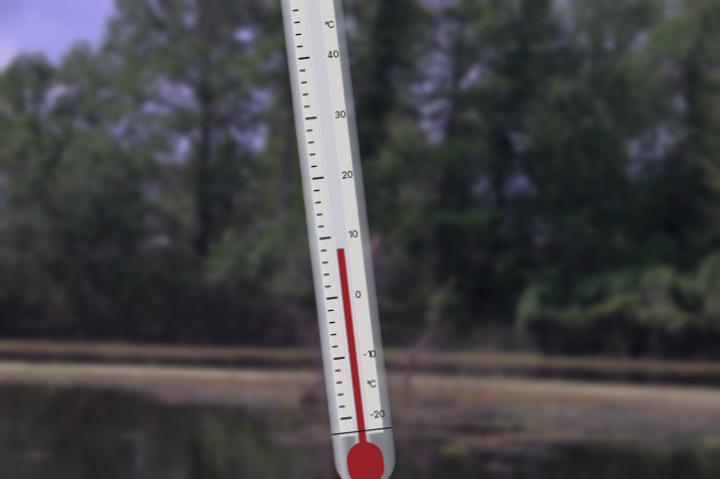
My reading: 8
